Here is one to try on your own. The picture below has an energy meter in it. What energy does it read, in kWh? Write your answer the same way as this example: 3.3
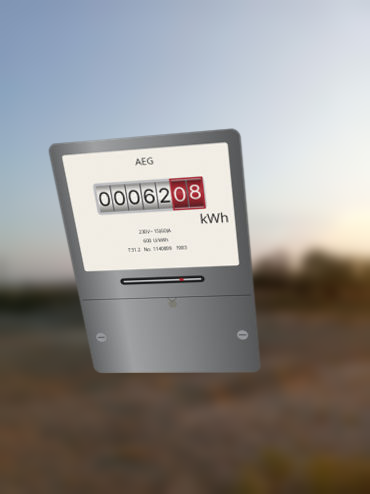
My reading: 62.08
